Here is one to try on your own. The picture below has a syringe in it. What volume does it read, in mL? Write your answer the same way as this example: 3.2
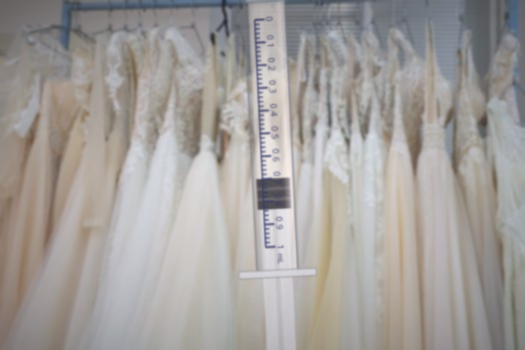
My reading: 0.7
